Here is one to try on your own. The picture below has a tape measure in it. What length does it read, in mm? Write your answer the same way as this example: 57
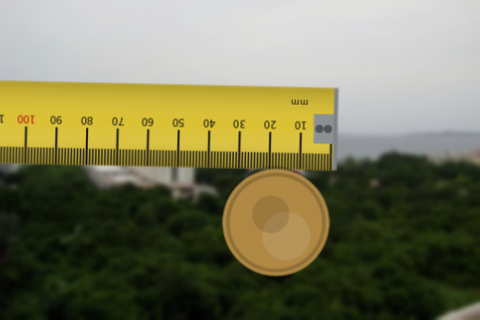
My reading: 35
